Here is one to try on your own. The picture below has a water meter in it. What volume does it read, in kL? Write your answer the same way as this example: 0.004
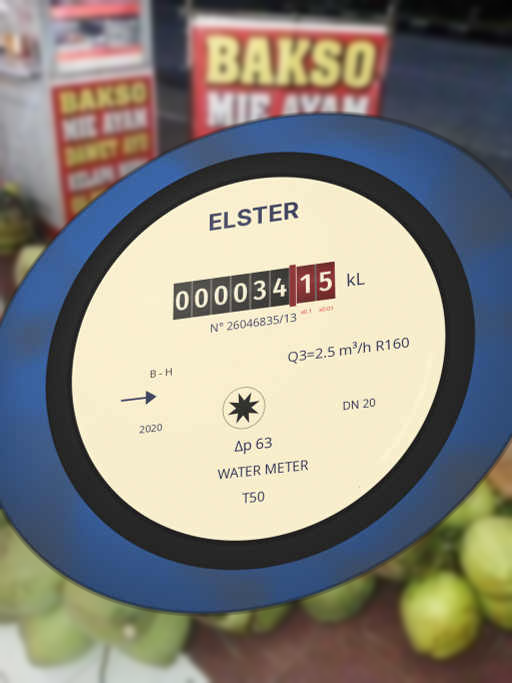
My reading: 34.15
